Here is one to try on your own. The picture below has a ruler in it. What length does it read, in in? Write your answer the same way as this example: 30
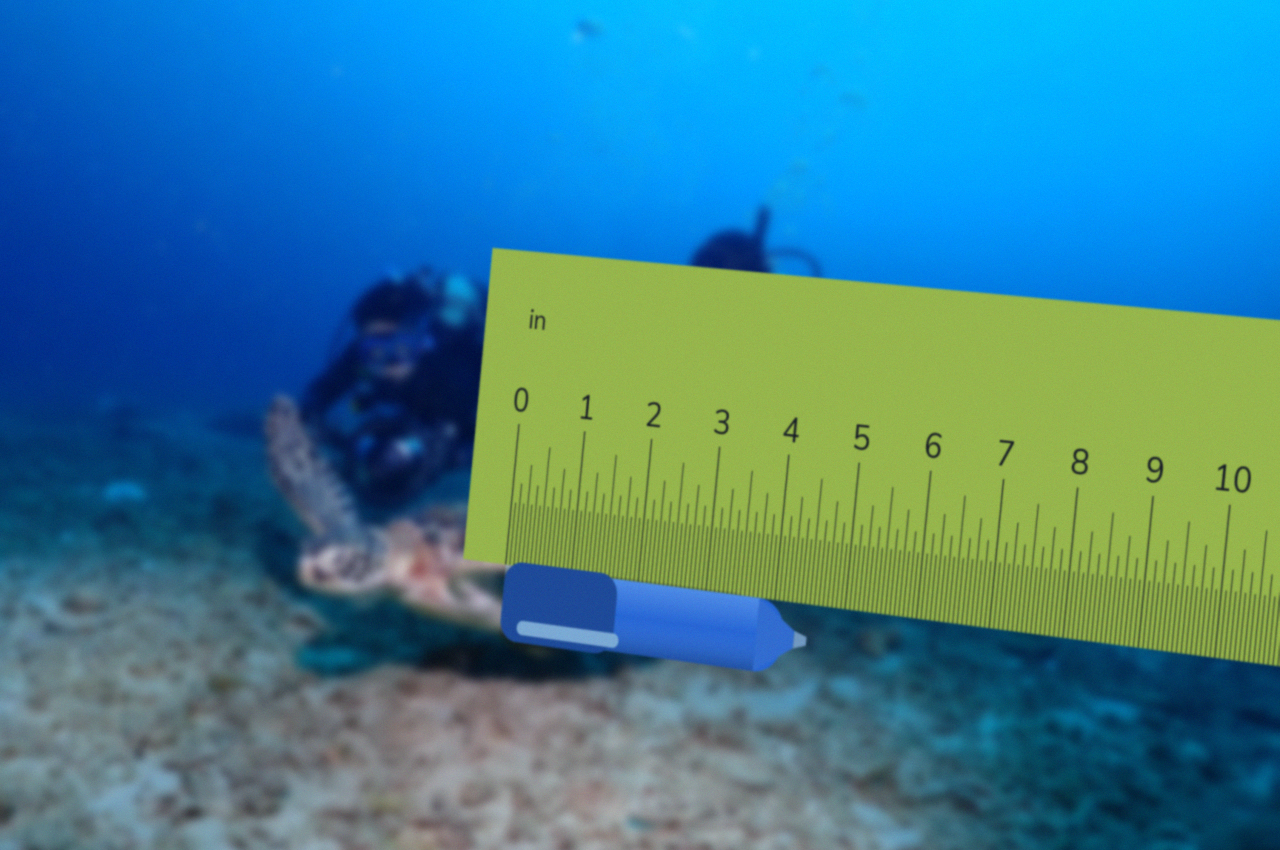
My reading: 4.5
